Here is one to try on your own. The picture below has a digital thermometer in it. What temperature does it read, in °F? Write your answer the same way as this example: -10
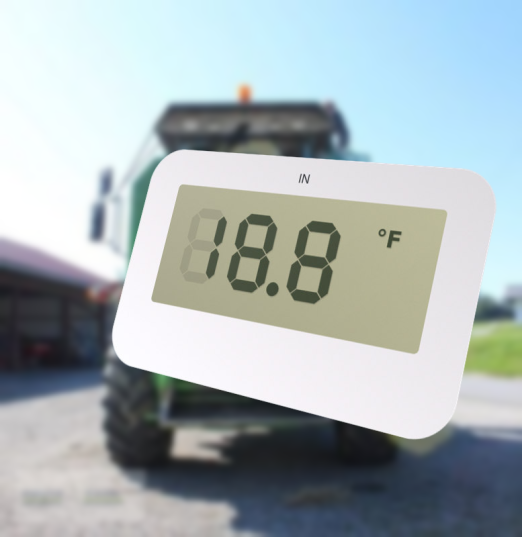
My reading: 18.8
